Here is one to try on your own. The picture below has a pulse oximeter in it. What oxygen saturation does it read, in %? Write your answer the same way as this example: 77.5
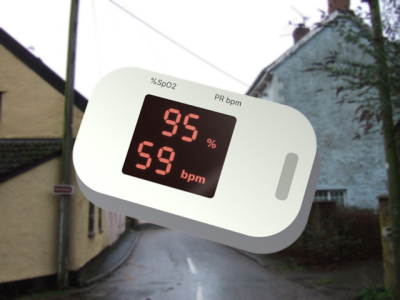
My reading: 95
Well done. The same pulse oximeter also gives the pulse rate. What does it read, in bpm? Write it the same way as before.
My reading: 59
